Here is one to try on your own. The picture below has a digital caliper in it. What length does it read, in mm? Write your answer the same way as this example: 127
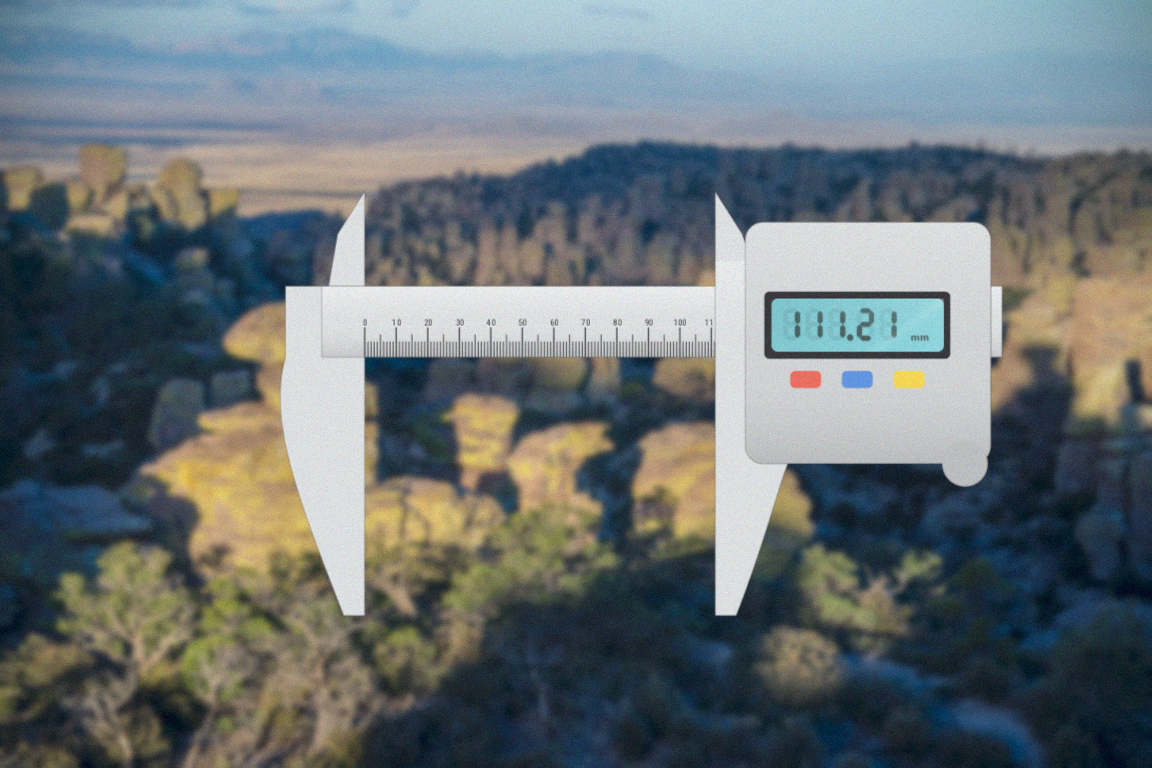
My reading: 111.21
